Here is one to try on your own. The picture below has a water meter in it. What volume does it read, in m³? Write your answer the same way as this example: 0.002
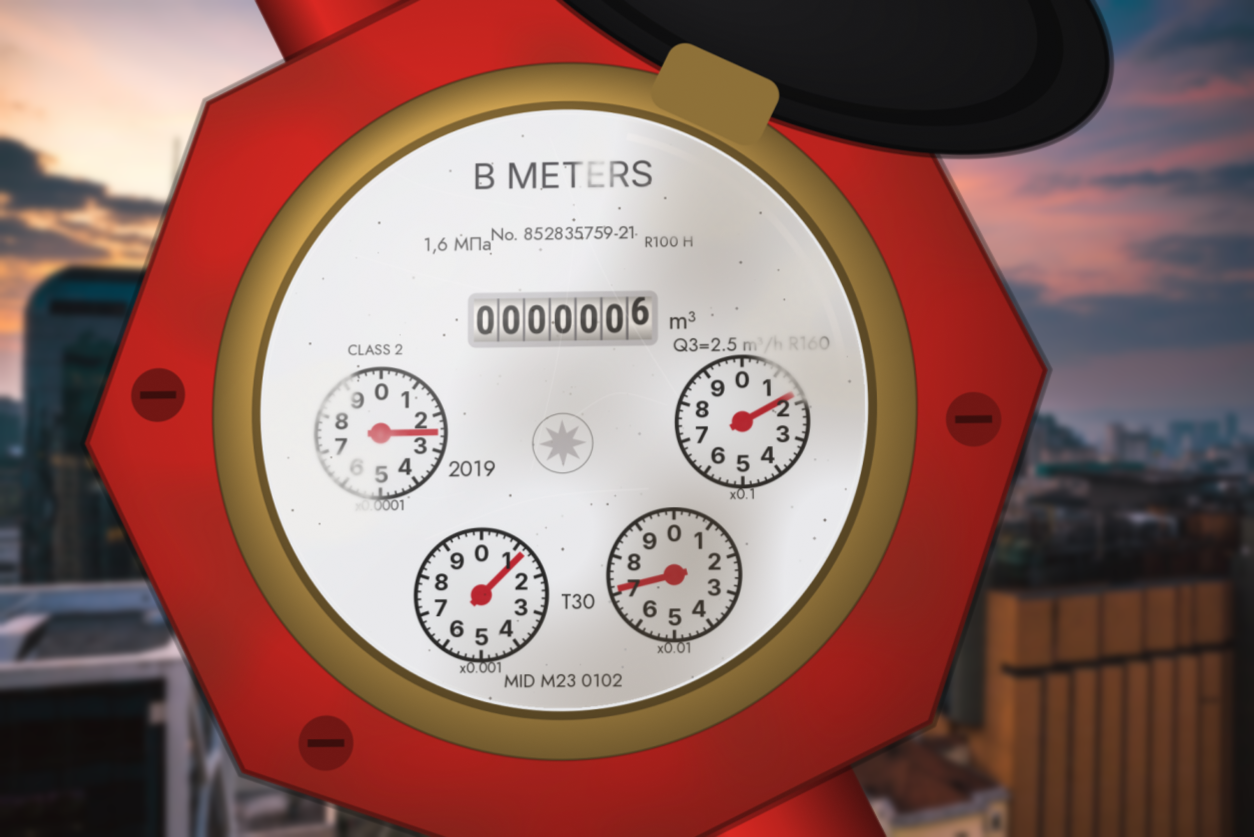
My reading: 6.1712
